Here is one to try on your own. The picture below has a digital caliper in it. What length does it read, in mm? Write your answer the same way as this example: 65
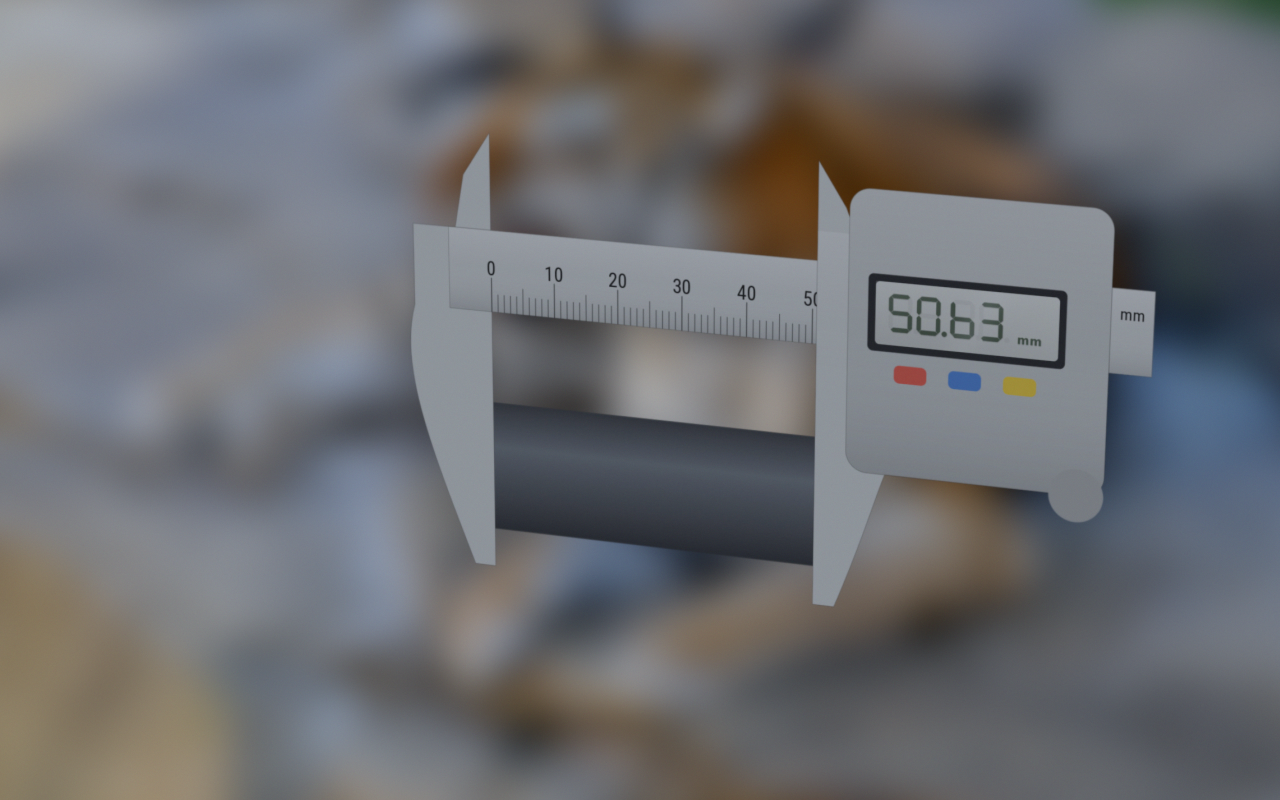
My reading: 50.63
